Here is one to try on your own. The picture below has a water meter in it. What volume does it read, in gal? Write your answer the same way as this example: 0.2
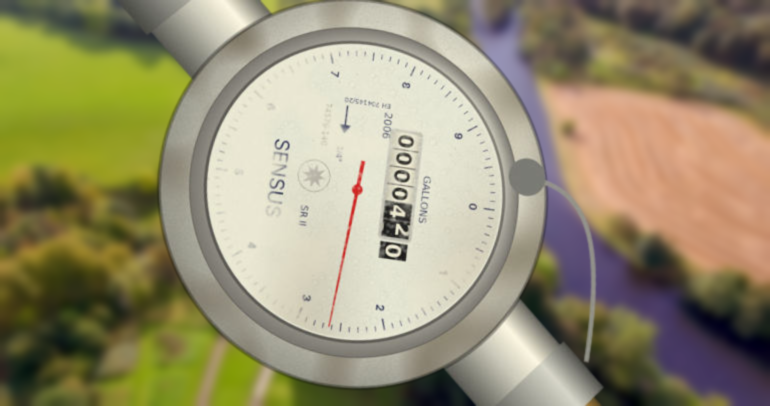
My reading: 422.6
